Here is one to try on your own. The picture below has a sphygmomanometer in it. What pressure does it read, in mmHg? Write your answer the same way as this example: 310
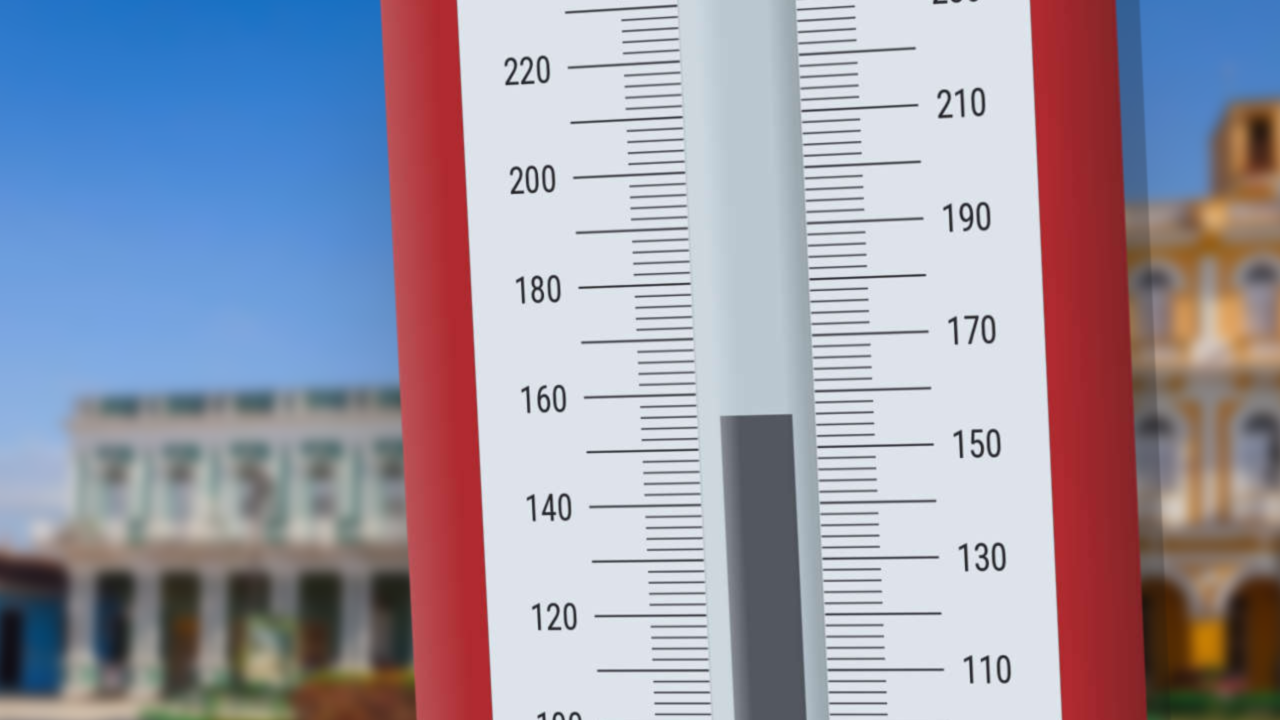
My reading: 156
